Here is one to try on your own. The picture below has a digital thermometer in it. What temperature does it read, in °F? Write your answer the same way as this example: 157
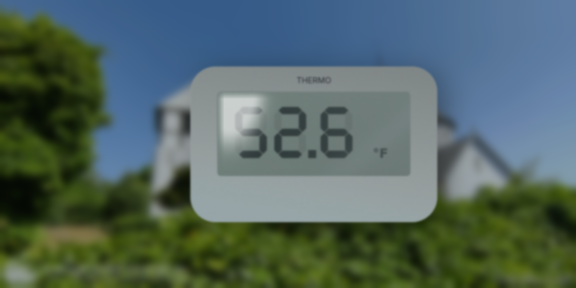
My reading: 52.6
